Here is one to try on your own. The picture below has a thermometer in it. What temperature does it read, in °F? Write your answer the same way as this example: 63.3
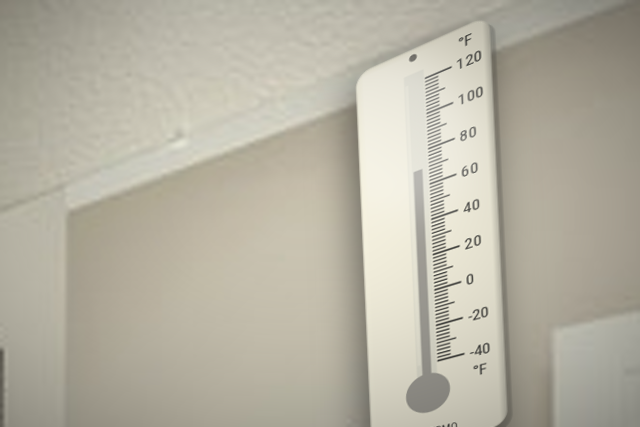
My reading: 70
